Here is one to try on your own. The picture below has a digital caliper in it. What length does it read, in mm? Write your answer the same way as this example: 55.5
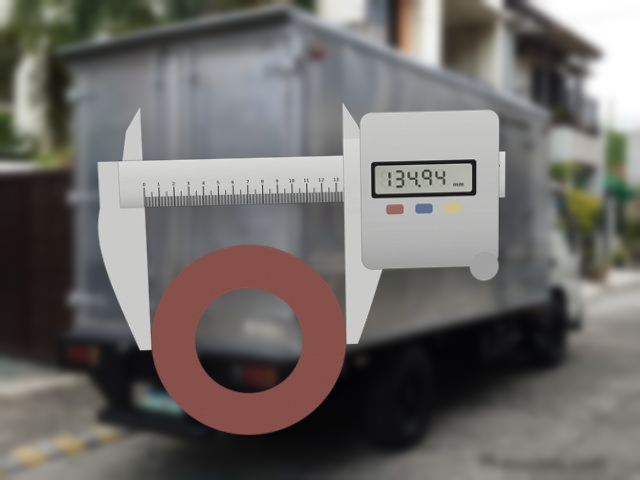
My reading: 134.94
